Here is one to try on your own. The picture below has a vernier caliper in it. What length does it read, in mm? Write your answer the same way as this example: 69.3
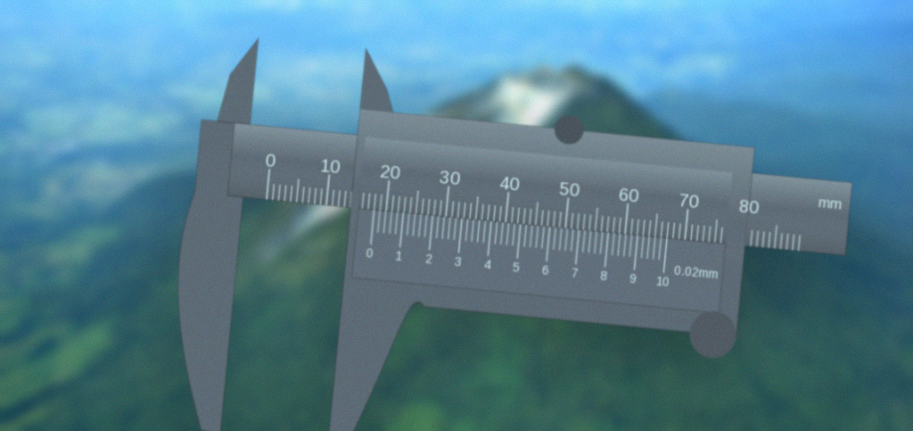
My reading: 18.0
